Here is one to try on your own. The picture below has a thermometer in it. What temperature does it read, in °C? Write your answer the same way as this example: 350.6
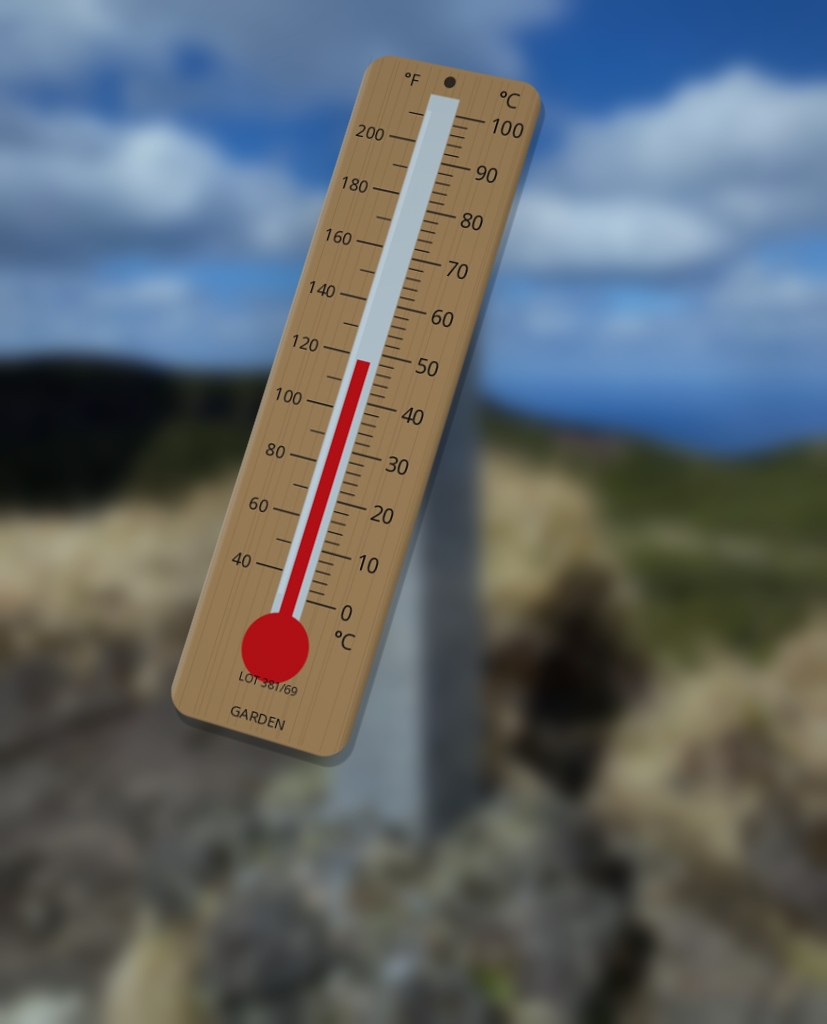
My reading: 48
